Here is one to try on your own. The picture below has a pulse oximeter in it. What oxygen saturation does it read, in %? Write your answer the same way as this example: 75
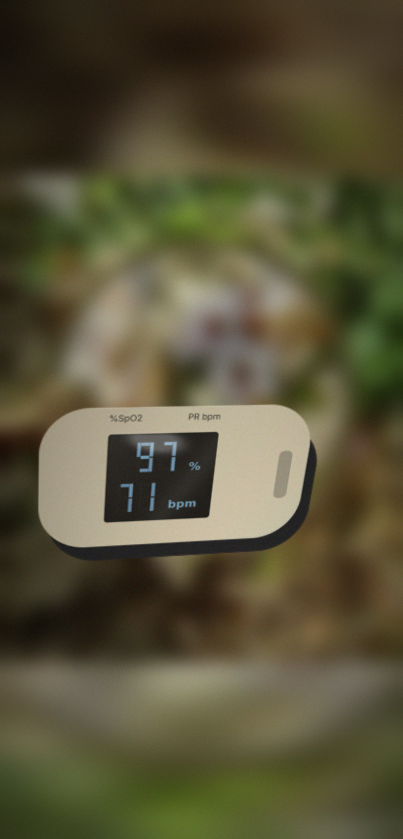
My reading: 97
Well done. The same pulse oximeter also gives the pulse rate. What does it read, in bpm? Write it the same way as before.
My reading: 71
